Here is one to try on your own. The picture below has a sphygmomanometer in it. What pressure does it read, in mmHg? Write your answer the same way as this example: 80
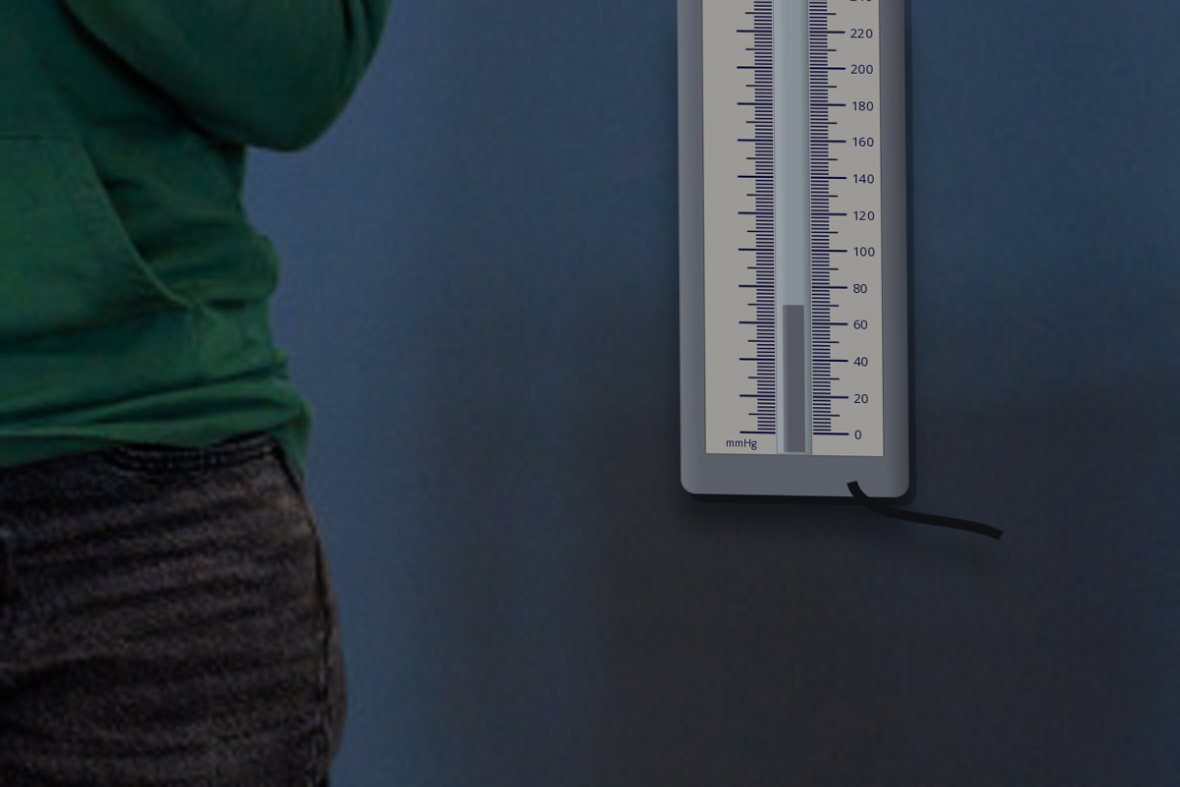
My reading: 70
